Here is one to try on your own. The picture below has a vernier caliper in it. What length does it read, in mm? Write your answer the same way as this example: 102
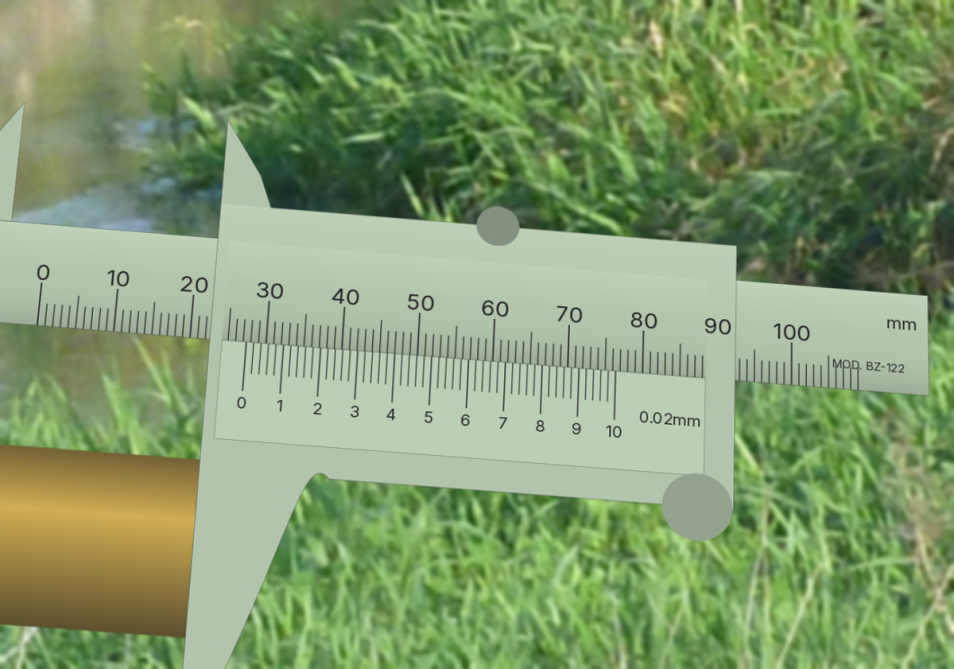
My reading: 27.4
